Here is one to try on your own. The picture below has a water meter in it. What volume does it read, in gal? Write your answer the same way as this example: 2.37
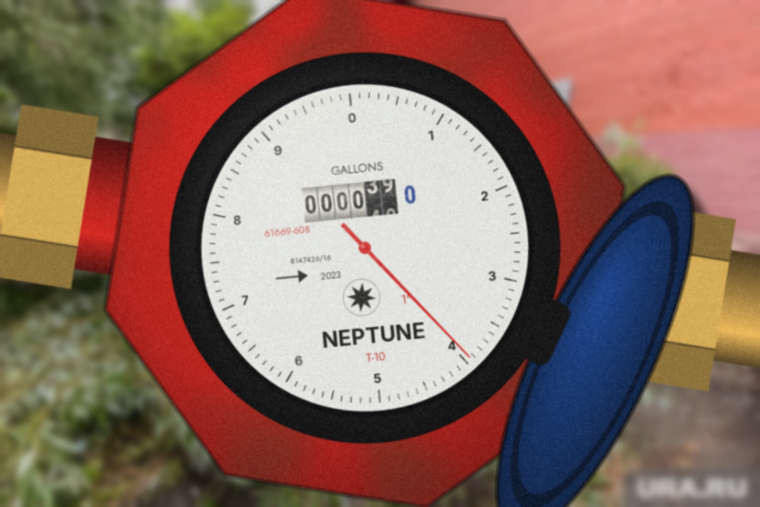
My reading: 393.9
